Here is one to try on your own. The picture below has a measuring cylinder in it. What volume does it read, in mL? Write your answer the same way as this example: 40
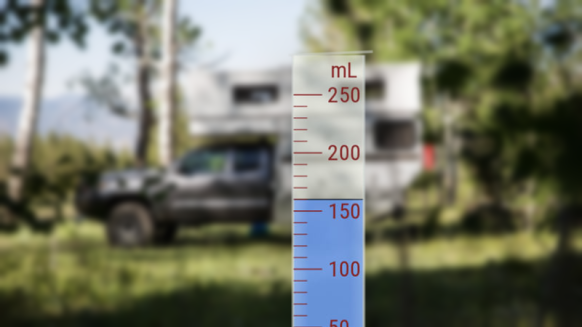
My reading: 160
